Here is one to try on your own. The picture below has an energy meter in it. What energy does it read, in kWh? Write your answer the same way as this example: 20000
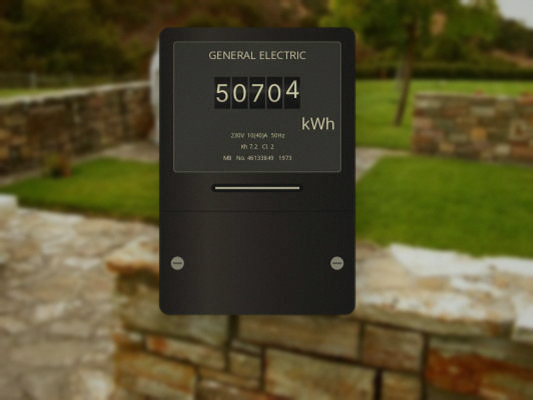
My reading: 50704
